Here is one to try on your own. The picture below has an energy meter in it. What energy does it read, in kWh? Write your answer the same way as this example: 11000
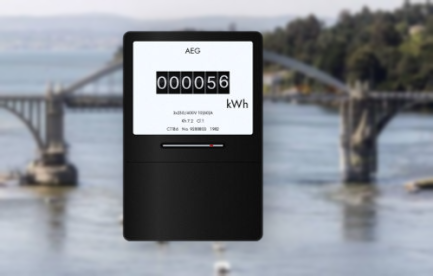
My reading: 56
